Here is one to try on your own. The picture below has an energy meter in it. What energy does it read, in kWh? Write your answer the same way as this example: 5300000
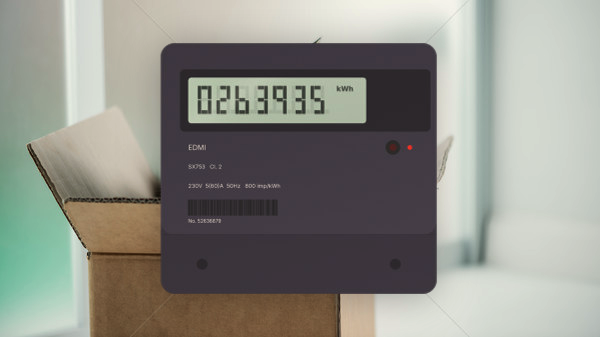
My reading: 263935
